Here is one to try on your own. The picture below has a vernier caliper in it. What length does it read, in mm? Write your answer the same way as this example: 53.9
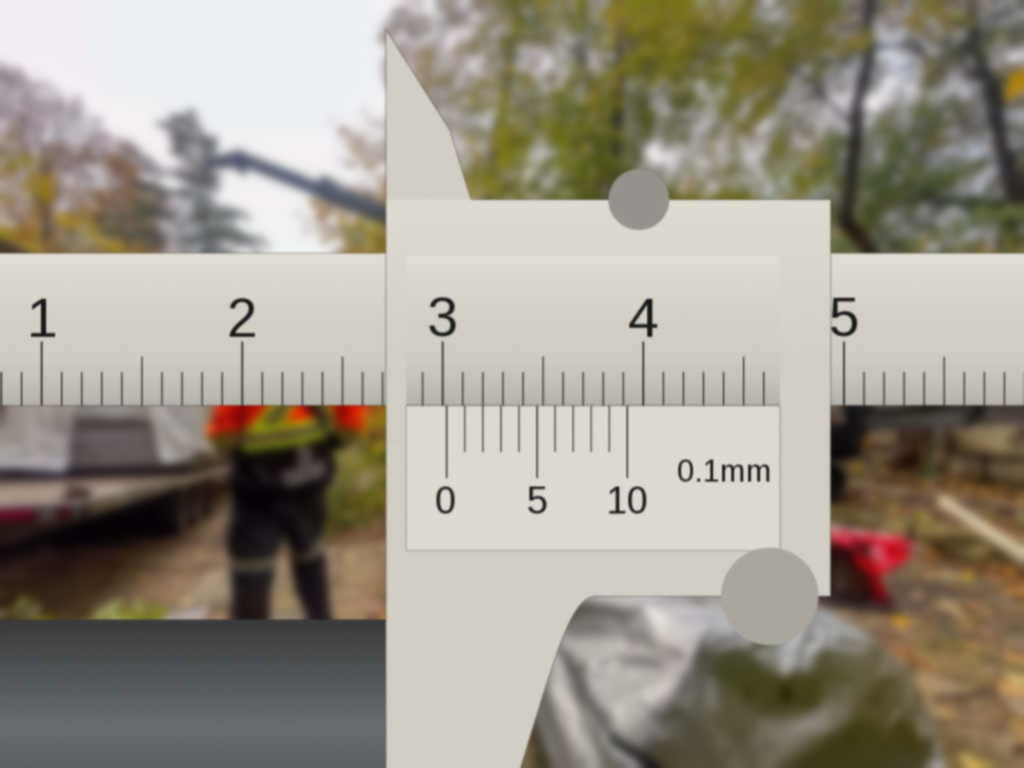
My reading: 30.2
